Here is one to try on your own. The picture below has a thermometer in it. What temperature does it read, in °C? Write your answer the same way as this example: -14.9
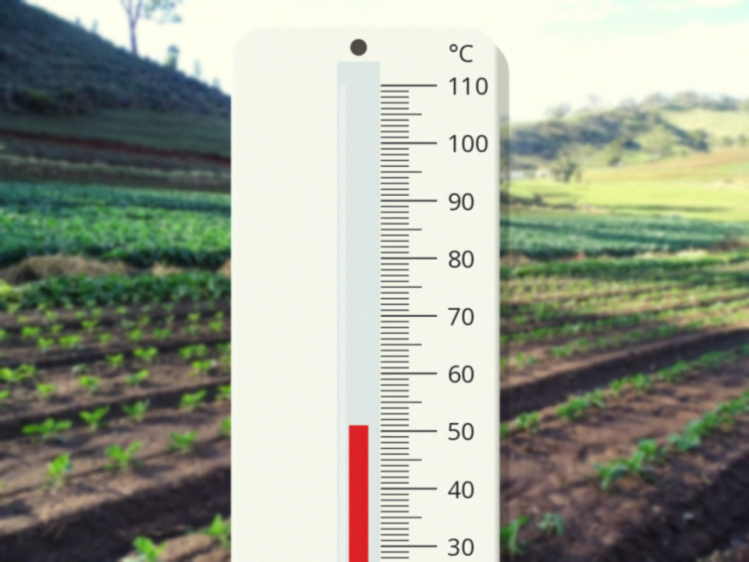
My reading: 51
